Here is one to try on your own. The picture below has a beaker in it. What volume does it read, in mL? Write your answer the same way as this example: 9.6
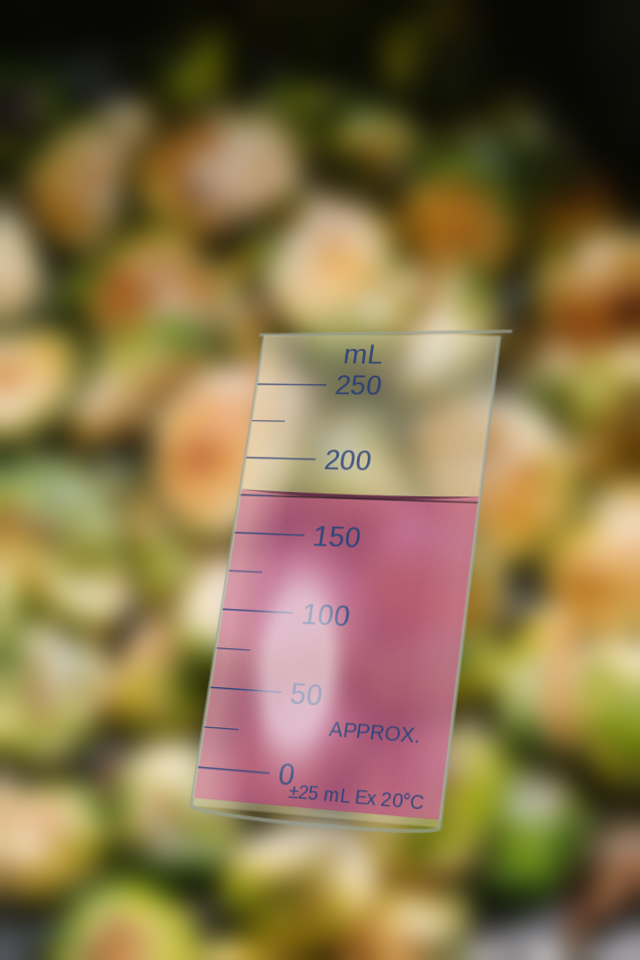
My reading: 175
